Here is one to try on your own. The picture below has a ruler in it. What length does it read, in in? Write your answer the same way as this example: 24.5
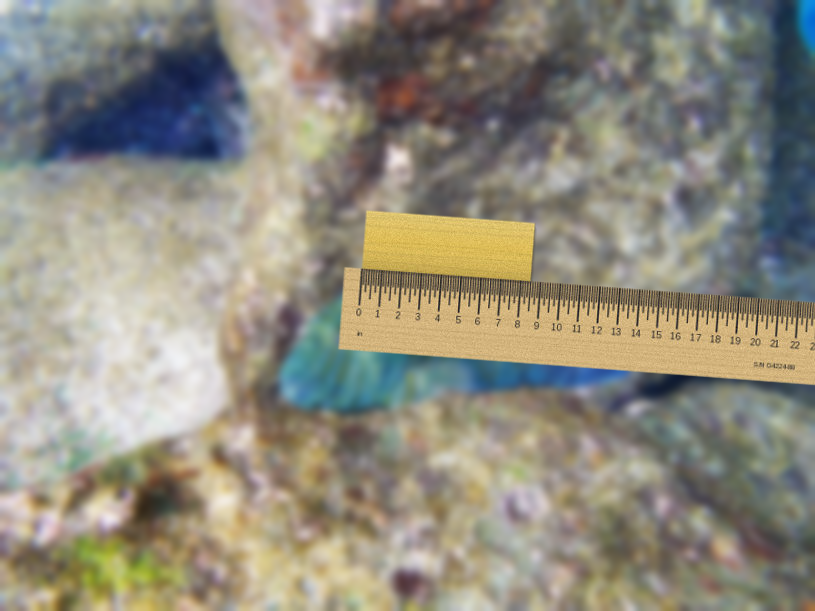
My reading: 8.5
